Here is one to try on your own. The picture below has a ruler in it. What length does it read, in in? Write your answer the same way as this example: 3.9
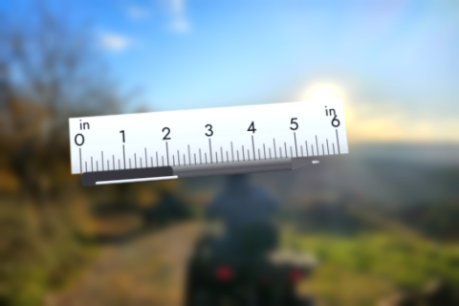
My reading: 5.5
